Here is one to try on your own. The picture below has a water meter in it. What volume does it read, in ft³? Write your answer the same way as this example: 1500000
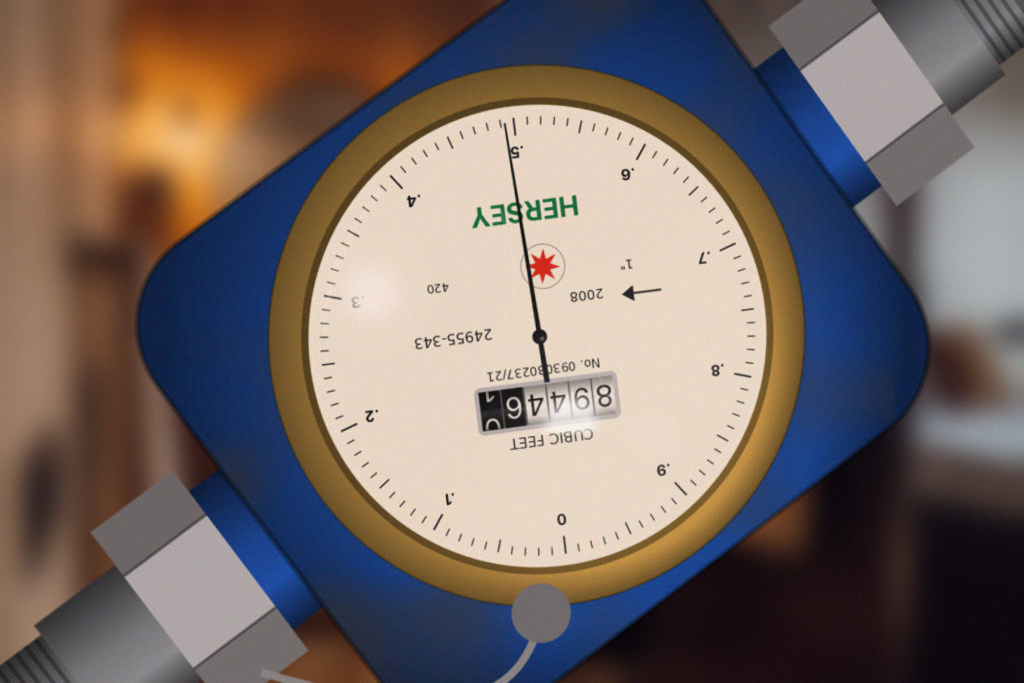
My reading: 894460.49
